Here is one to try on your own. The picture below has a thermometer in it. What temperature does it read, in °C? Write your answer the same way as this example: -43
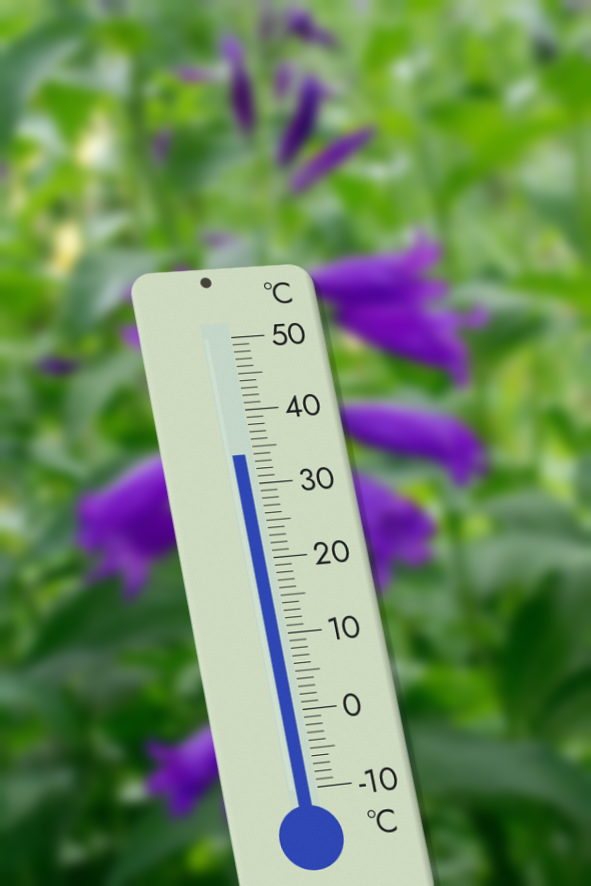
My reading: 34
